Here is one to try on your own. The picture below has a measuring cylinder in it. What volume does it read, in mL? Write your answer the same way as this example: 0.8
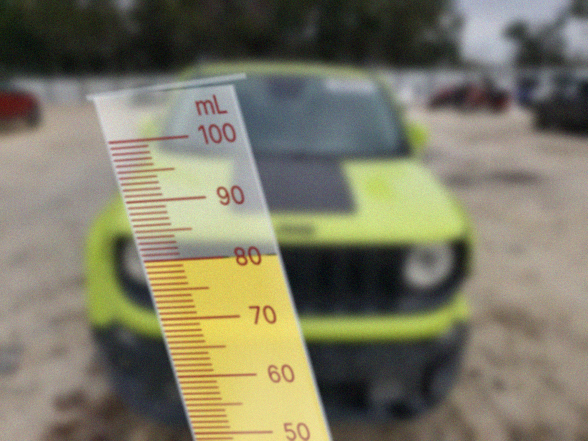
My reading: 80
